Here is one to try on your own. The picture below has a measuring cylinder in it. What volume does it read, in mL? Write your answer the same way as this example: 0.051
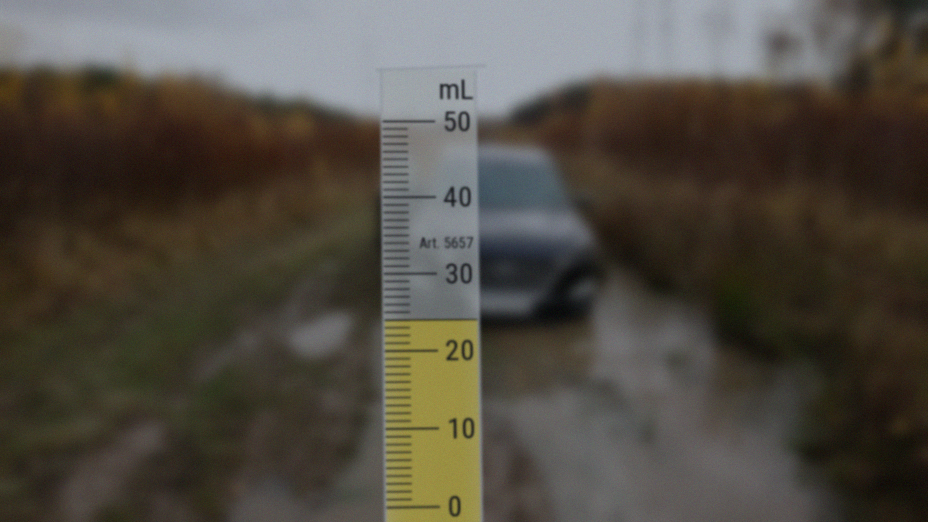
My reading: 24
